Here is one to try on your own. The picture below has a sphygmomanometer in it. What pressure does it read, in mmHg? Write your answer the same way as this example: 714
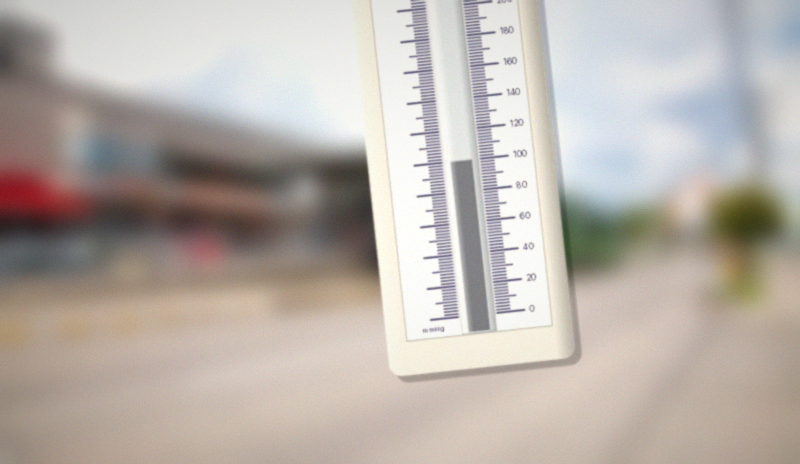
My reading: 100
